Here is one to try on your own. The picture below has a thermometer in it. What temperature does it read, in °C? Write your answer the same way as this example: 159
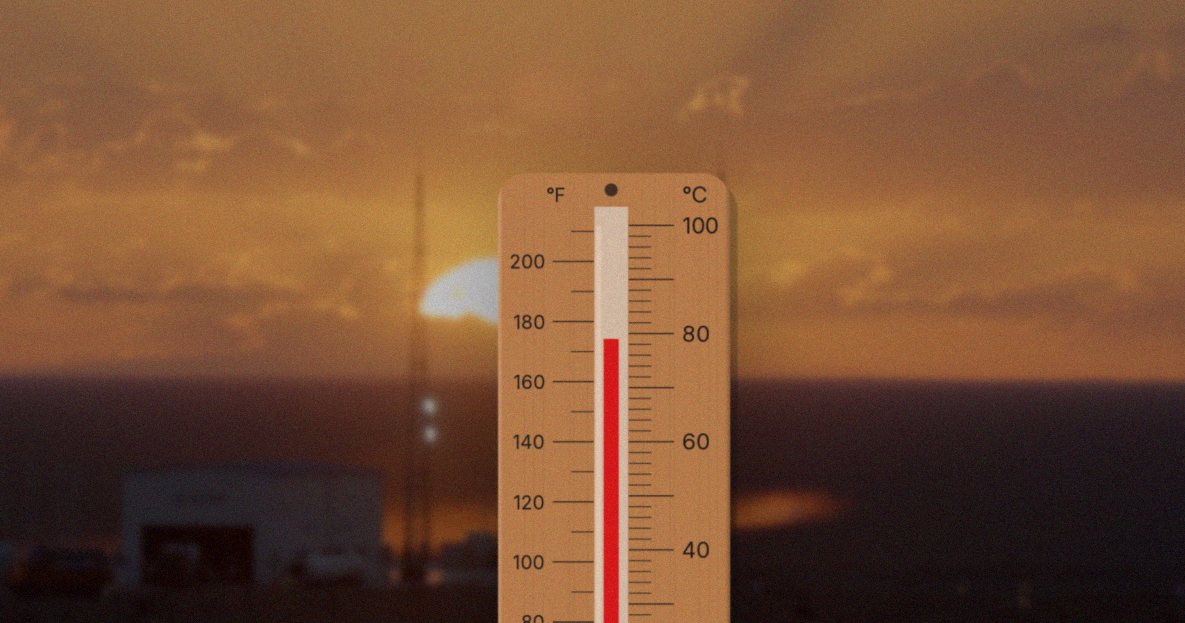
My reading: 79
